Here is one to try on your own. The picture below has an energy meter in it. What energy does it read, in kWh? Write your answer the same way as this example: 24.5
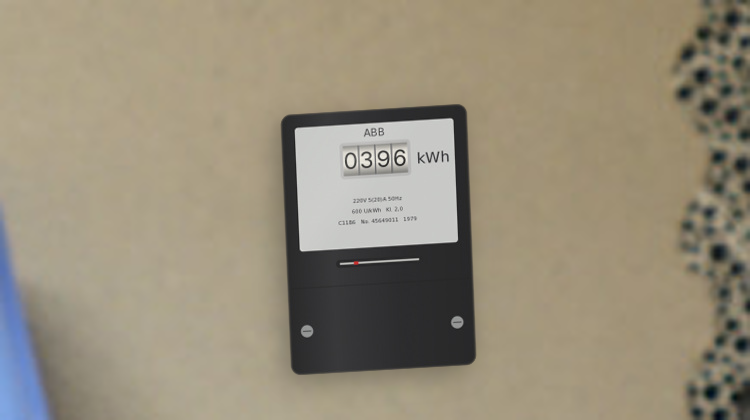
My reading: 396
